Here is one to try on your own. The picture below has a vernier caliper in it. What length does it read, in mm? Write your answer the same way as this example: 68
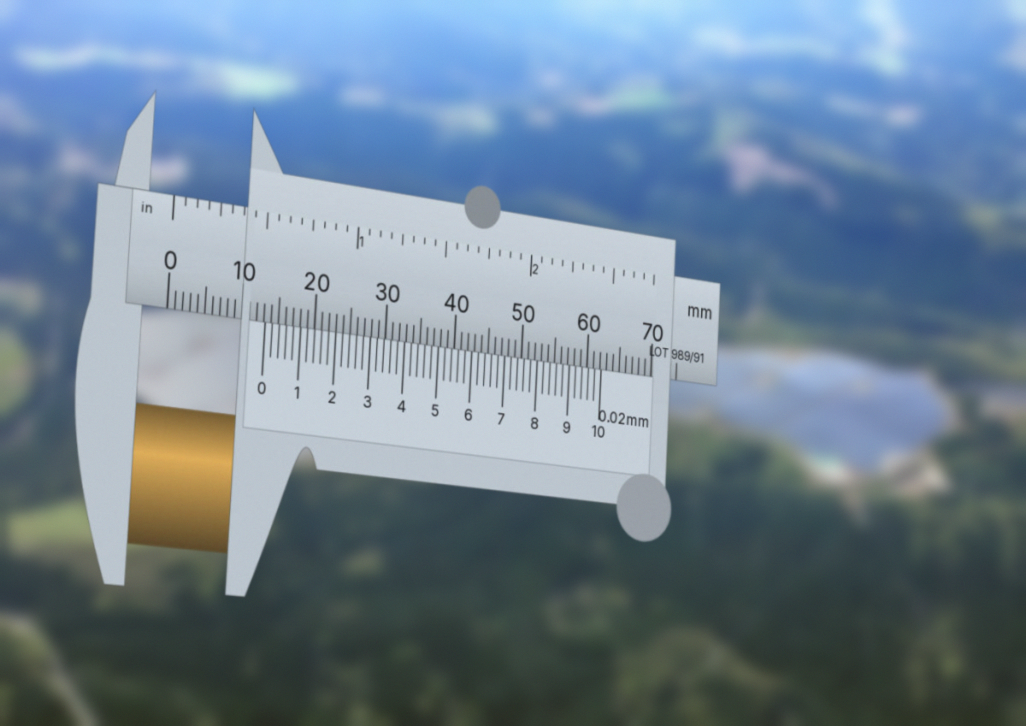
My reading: 13.2
